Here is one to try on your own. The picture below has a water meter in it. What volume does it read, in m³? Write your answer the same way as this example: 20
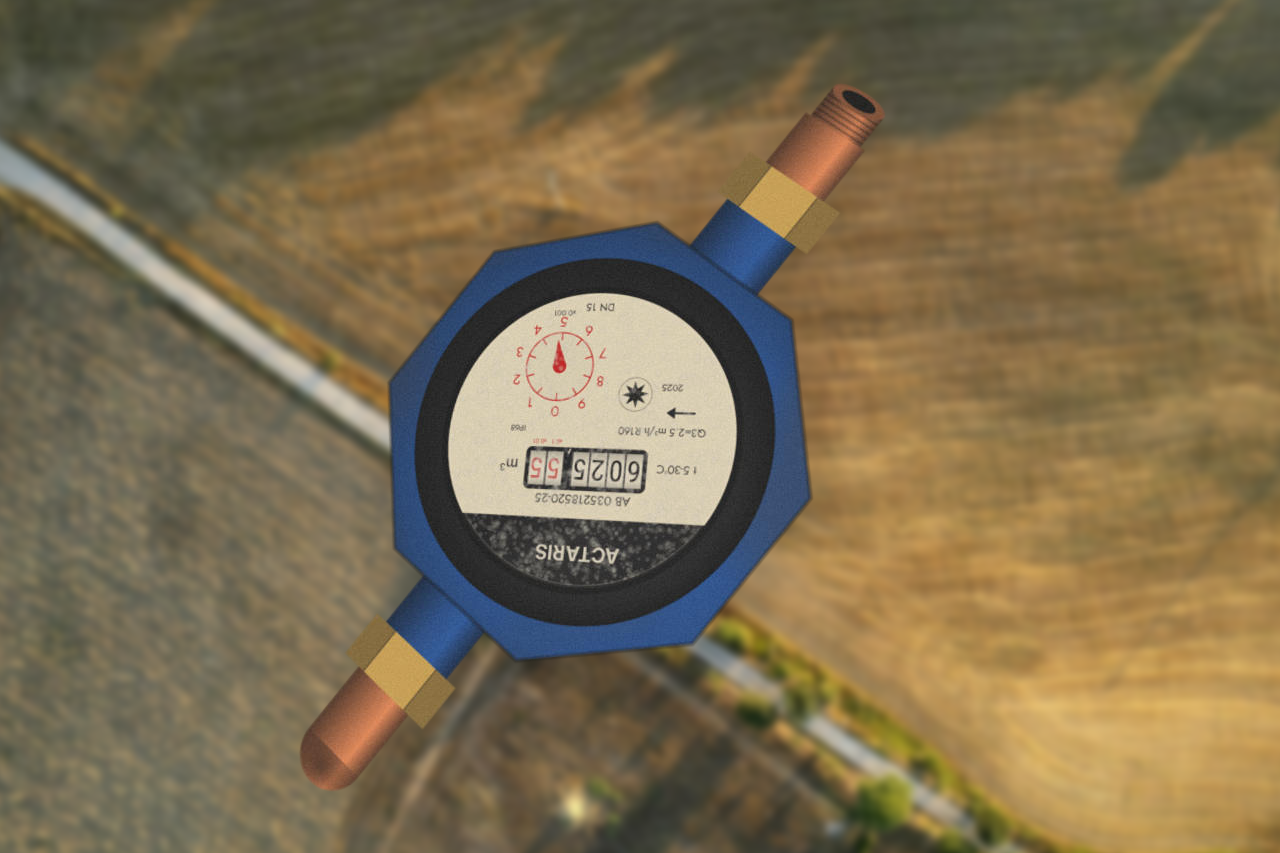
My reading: 6025.554
